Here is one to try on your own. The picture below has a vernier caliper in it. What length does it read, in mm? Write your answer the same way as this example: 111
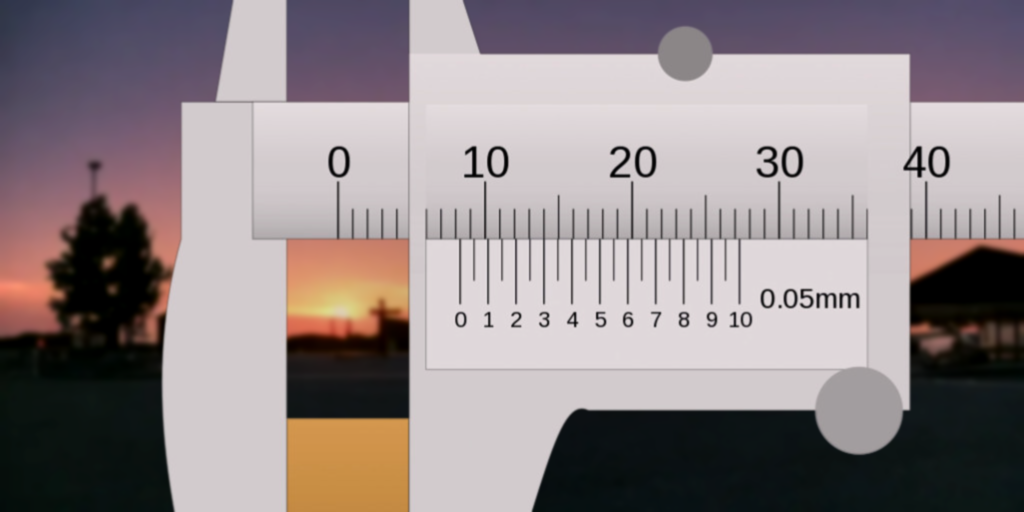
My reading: 8.3
